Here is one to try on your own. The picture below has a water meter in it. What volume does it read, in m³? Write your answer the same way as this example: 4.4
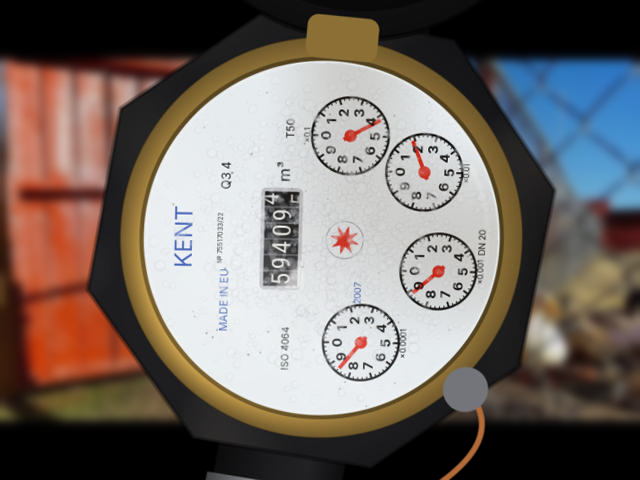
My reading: 594094.4188
